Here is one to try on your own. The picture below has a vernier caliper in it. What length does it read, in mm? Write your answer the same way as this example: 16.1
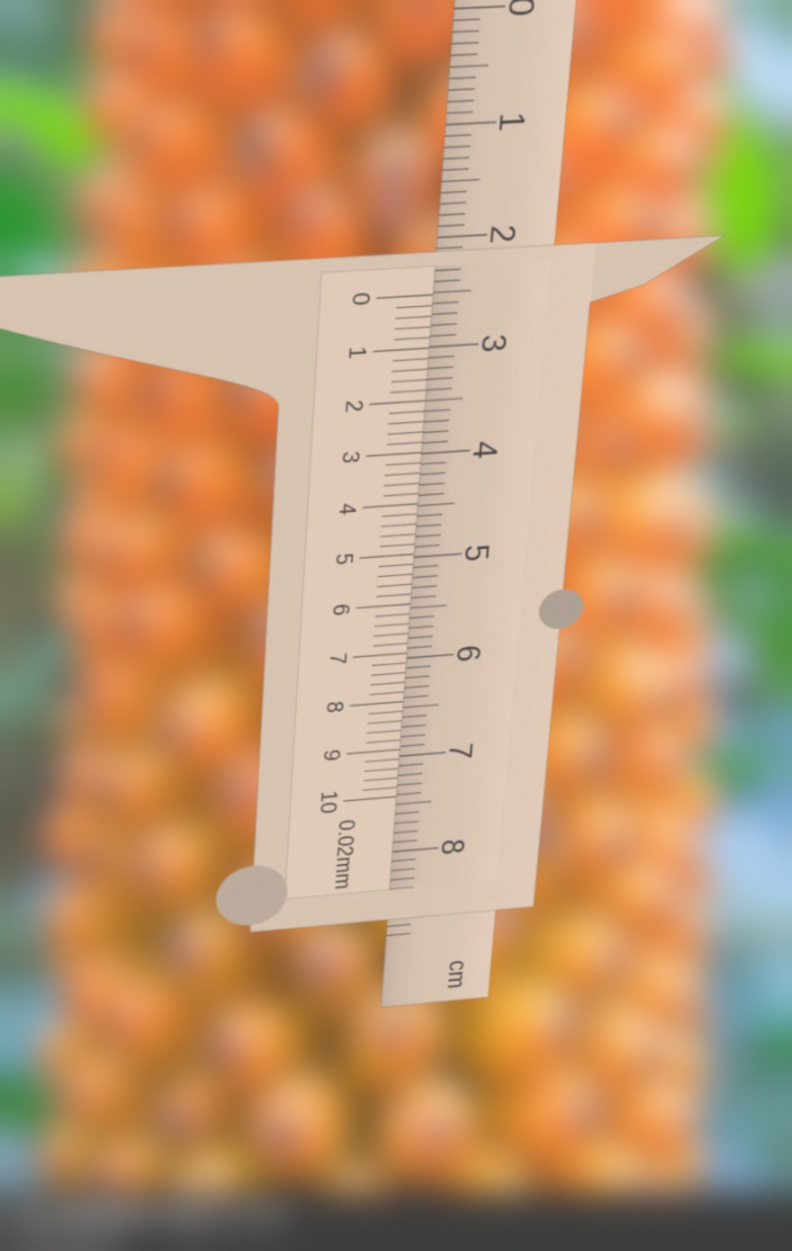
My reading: 25.2
